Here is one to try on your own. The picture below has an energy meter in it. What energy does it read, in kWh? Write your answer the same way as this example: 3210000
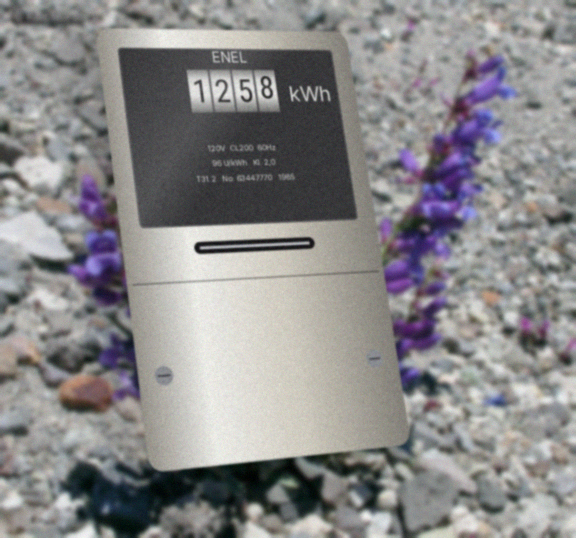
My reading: 1258
